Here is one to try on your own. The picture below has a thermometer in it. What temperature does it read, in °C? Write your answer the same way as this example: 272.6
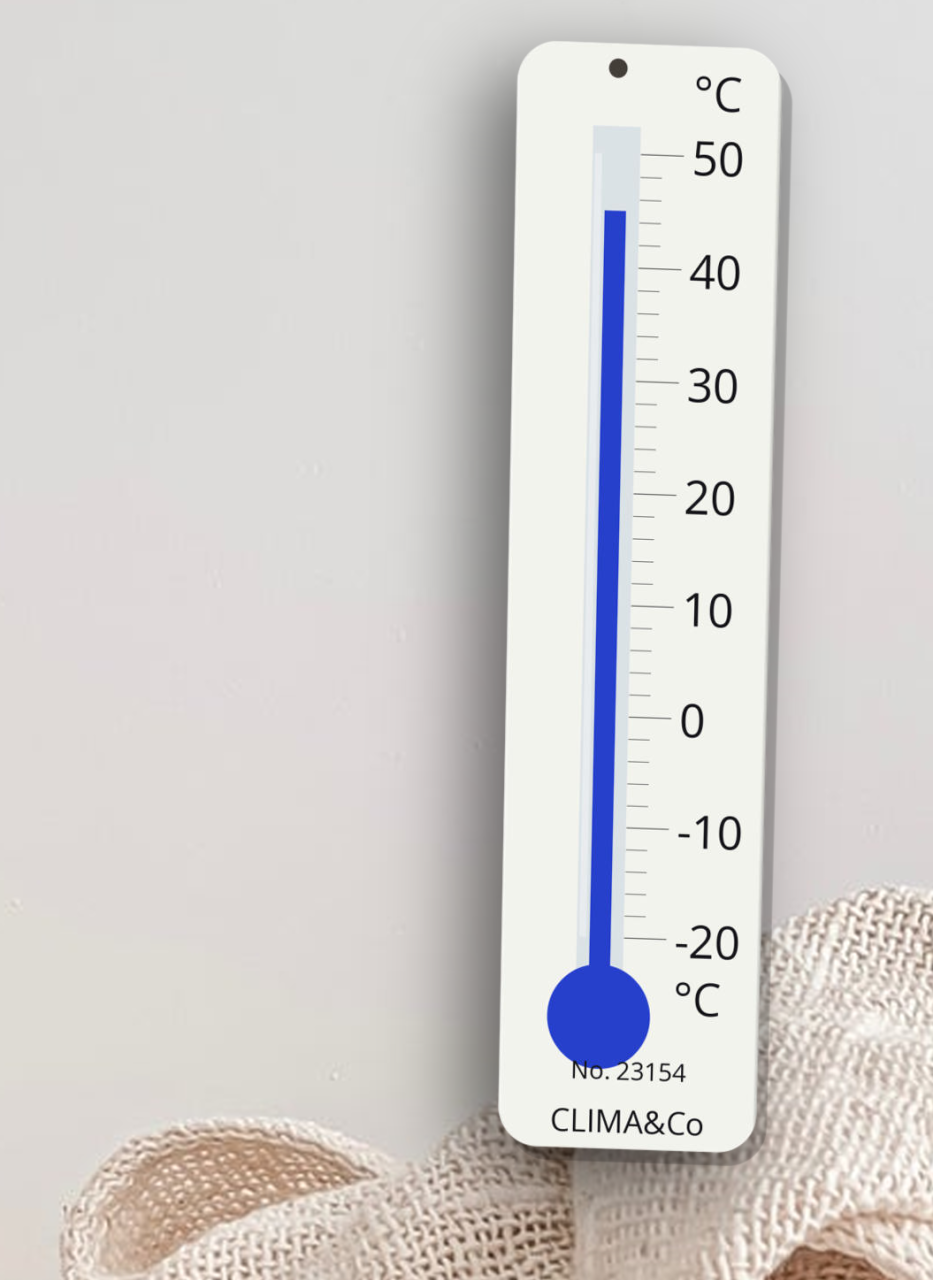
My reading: 45
